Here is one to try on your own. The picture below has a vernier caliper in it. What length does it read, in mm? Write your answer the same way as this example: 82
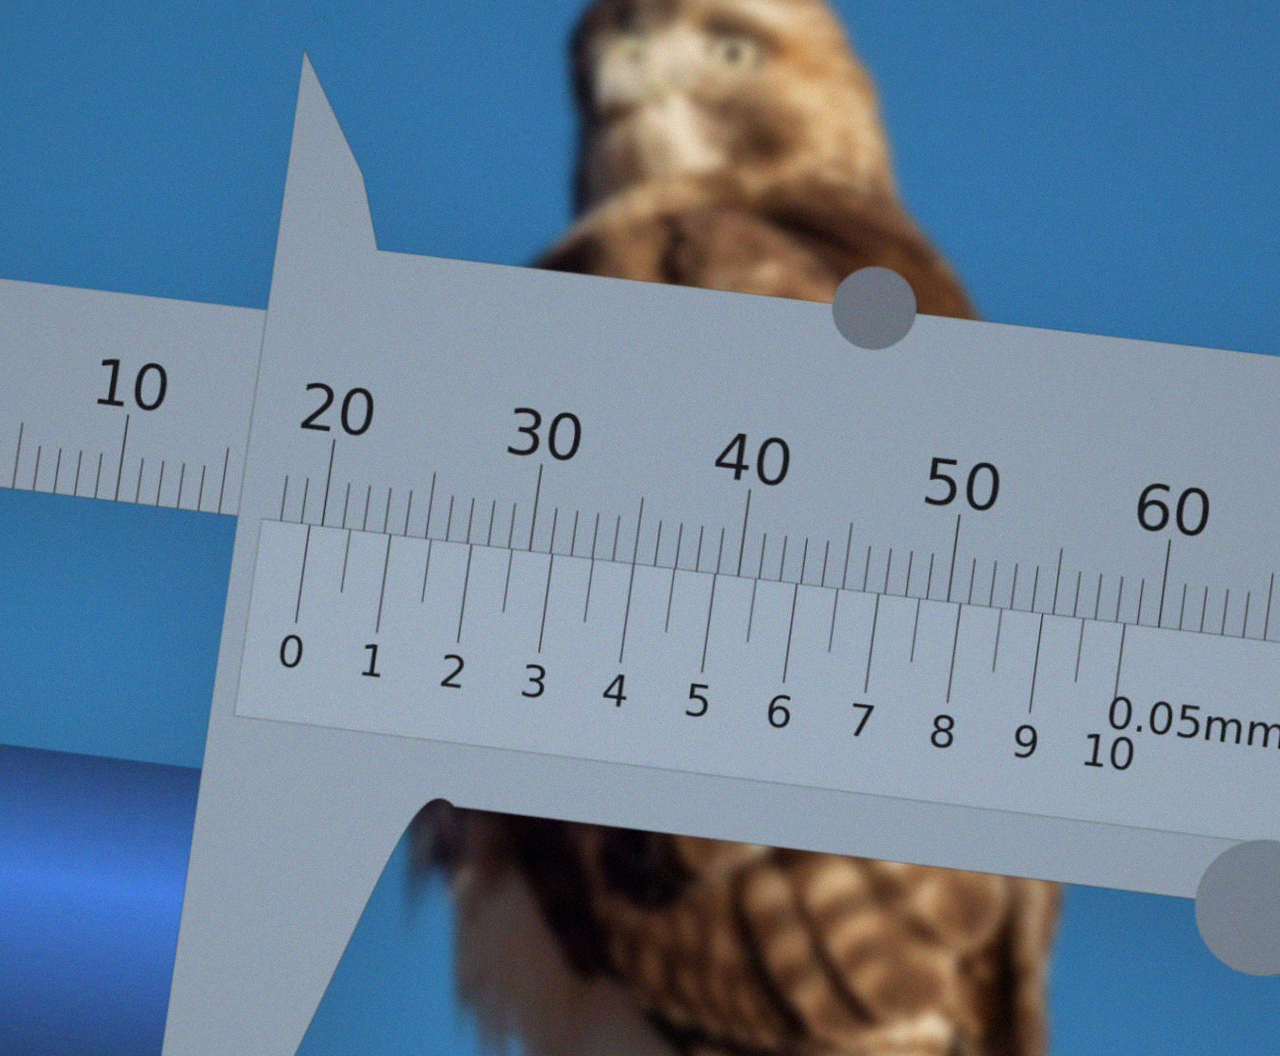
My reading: 19.4
